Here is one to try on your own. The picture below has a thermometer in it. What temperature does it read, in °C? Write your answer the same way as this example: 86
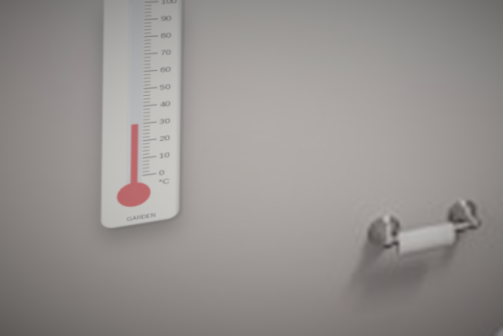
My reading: 30
